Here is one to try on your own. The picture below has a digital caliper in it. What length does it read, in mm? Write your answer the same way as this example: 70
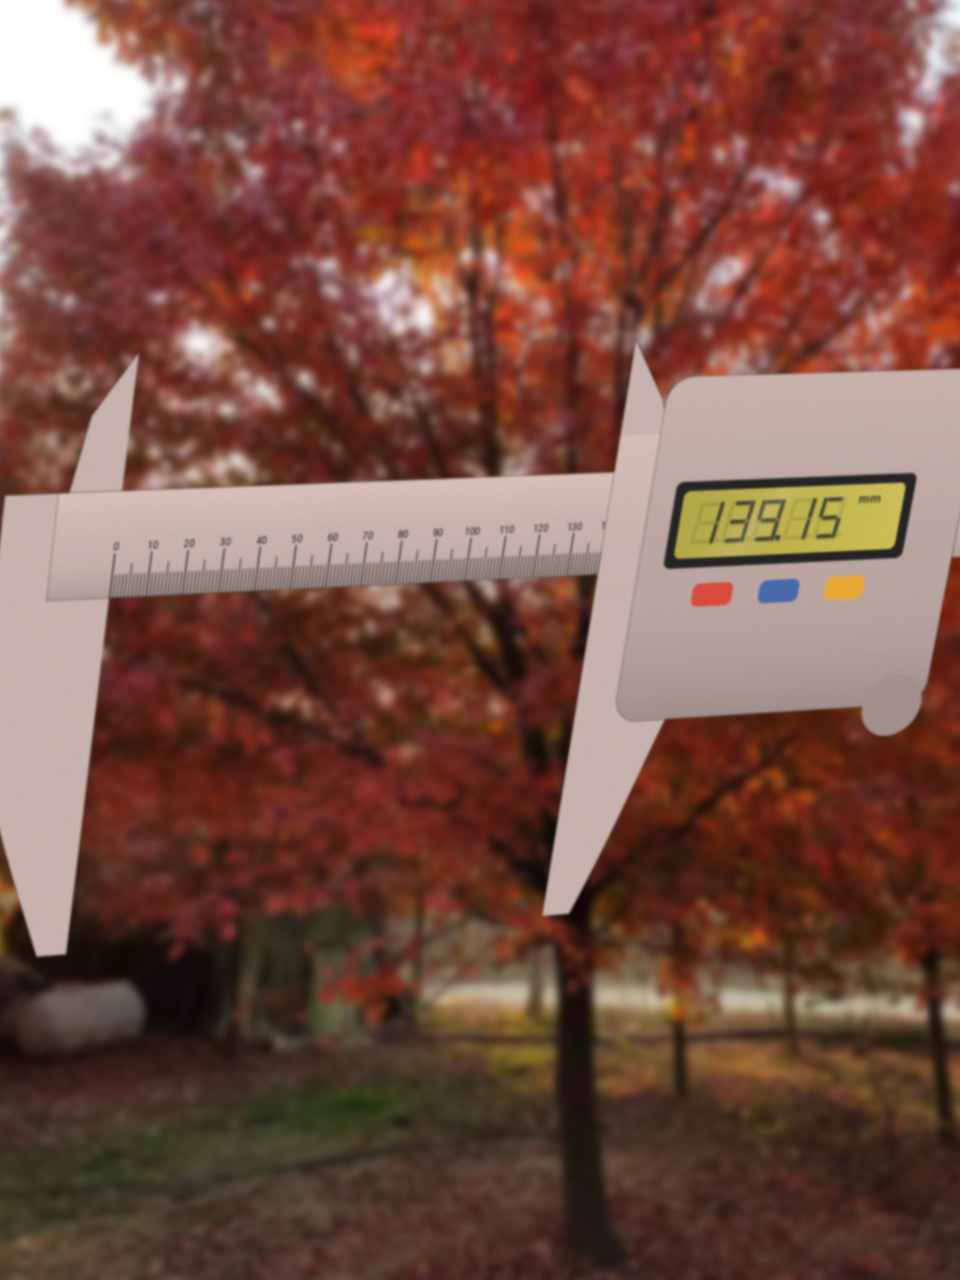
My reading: 139.15
